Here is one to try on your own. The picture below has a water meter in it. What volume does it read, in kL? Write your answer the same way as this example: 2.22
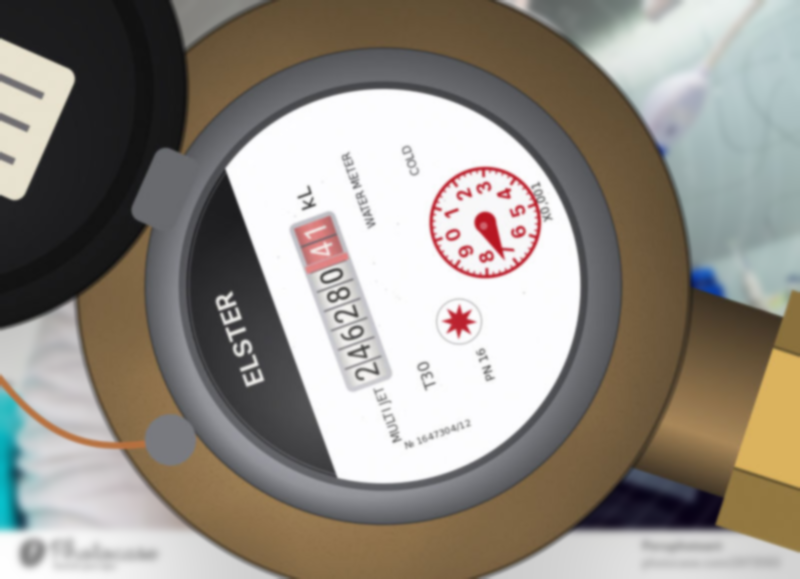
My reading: 246280.417
